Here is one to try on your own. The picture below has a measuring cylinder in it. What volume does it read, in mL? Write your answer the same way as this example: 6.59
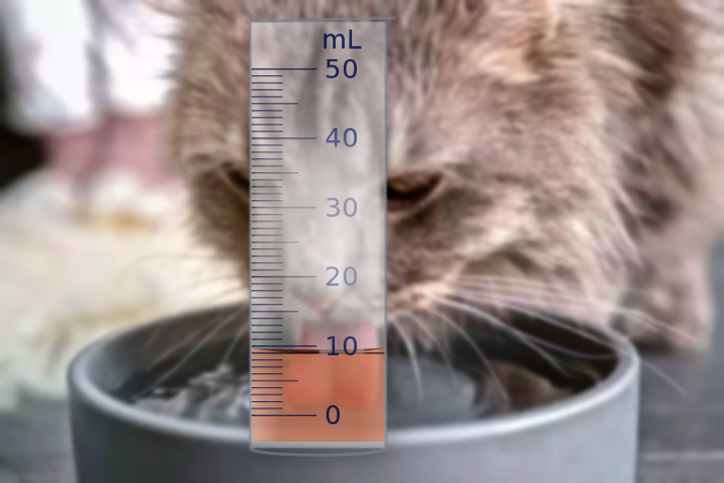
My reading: 9
